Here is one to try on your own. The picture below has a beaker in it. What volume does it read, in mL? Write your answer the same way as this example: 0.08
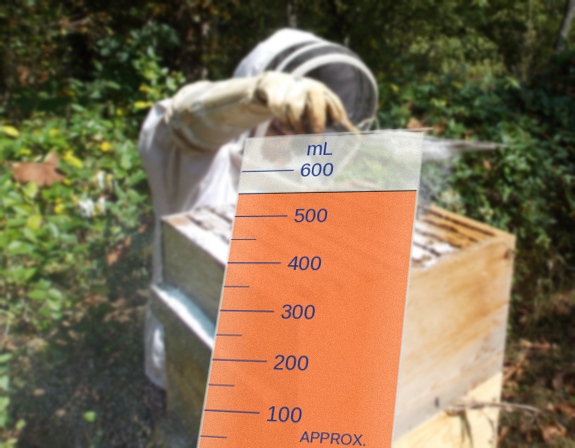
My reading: 550
